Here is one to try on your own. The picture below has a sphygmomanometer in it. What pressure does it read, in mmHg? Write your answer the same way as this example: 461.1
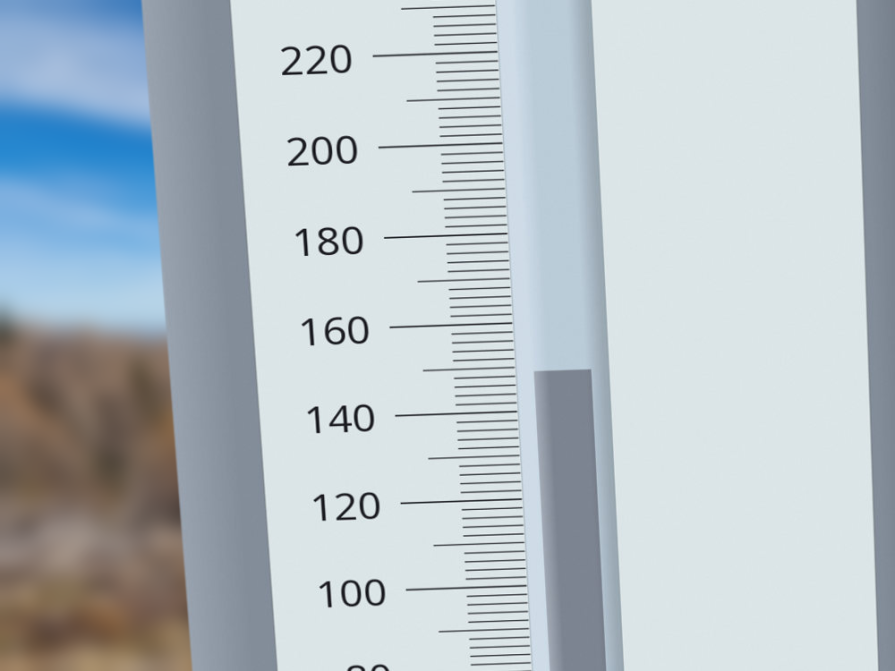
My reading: 149
